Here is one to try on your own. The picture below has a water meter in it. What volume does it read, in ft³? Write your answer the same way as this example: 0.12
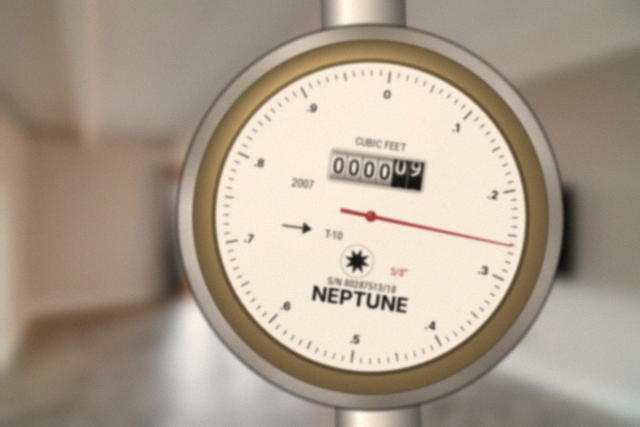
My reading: 9.26
